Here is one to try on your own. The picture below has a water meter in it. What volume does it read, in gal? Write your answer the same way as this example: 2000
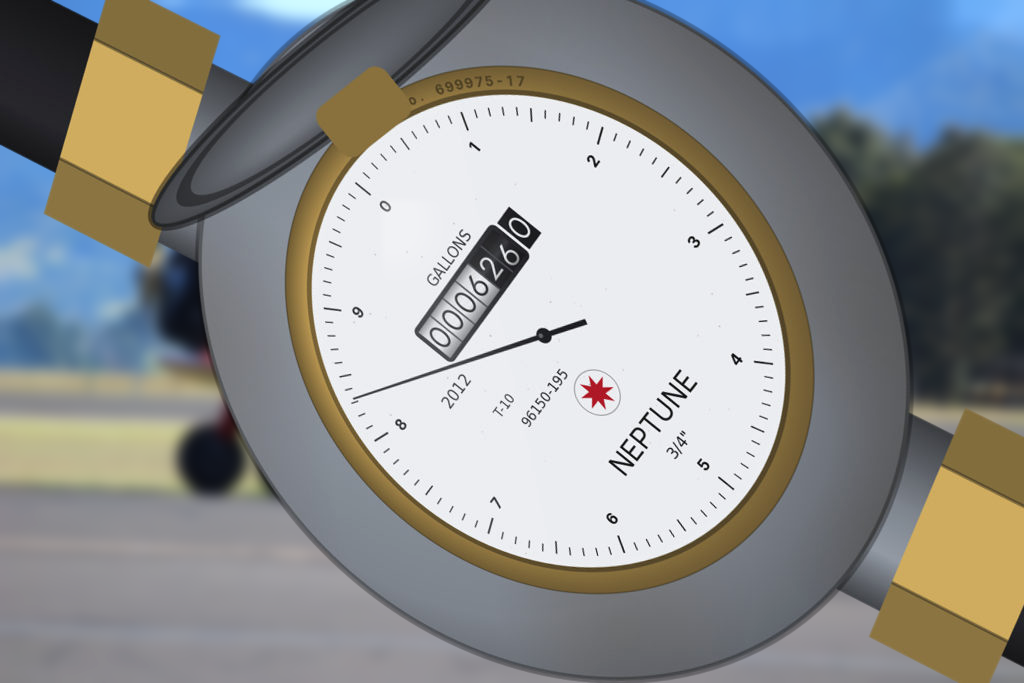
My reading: 6258.3
